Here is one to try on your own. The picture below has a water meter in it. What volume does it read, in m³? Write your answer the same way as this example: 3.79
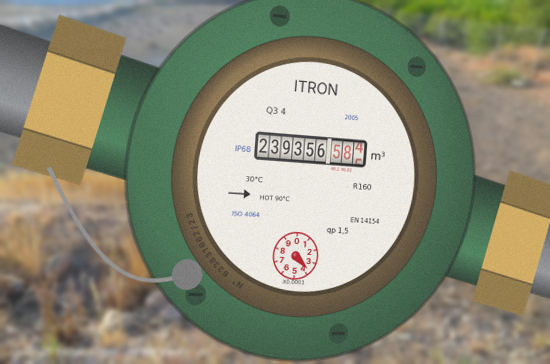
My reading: 239356.5843
